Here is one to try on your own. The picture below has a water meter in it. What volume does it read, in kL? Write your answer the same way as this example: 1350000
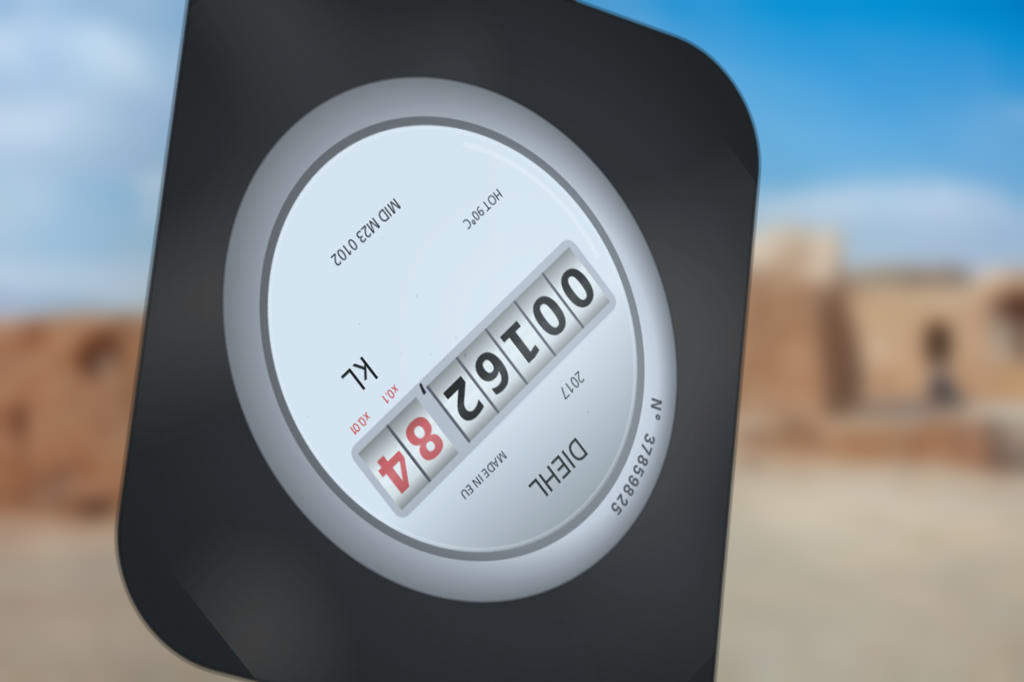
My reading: 162.84
